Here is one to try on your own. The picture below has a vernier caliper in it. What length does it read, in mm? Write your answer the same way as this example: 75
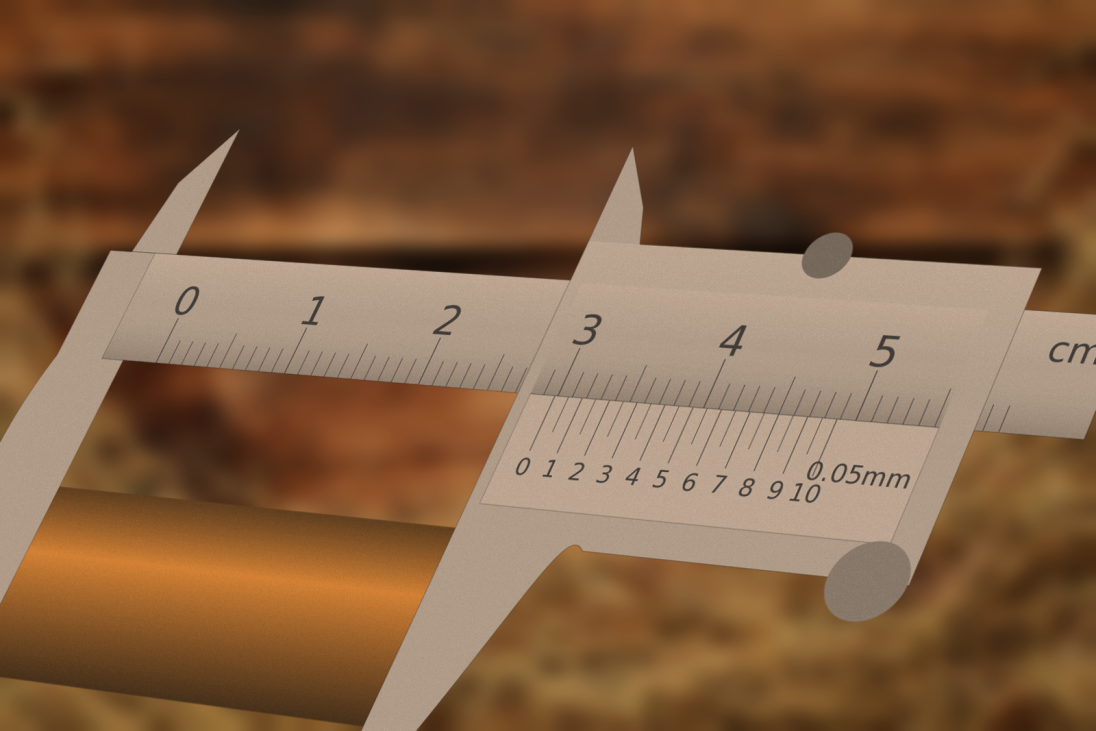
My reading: 29.8
